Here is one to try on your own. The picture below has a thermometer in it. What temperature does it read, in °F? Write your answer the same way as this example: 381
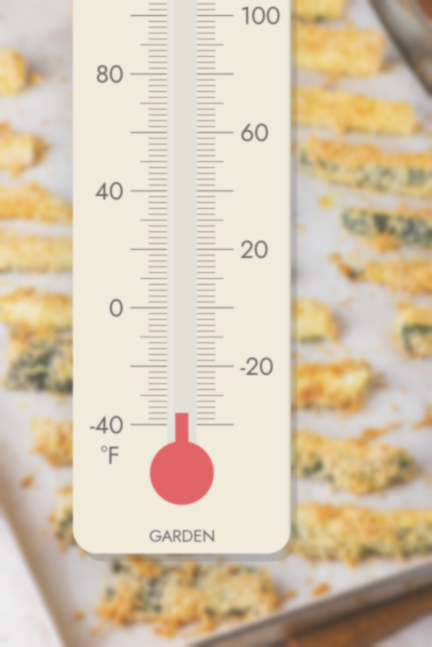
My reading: -36
